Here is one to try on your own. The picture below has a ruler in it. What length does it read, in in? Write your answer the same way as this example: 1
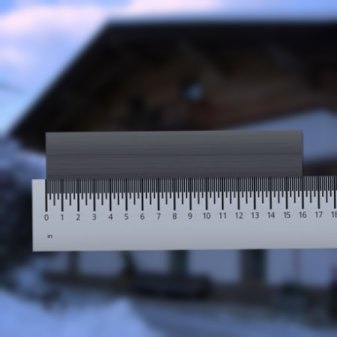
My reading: 16
